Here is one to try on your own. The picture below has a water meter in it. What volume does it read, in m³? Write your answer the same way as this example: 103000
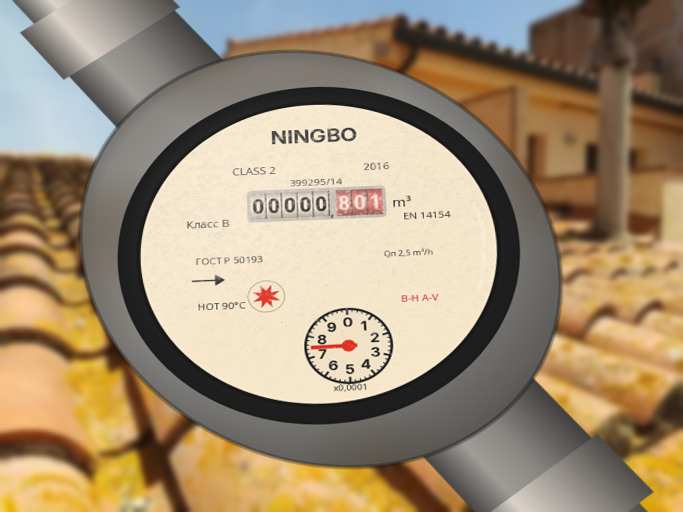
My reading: 0.8017
